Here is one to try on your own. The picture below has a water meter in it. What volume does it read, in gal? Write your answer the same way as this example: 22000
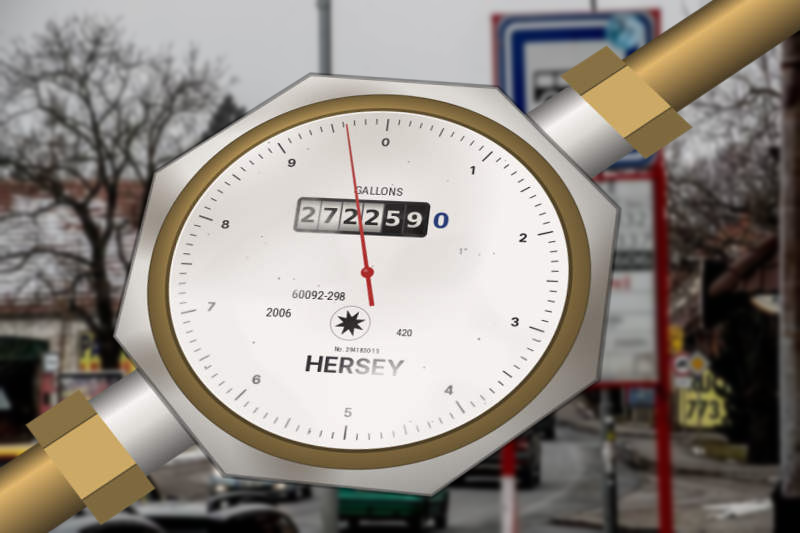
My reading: 2722589.6
